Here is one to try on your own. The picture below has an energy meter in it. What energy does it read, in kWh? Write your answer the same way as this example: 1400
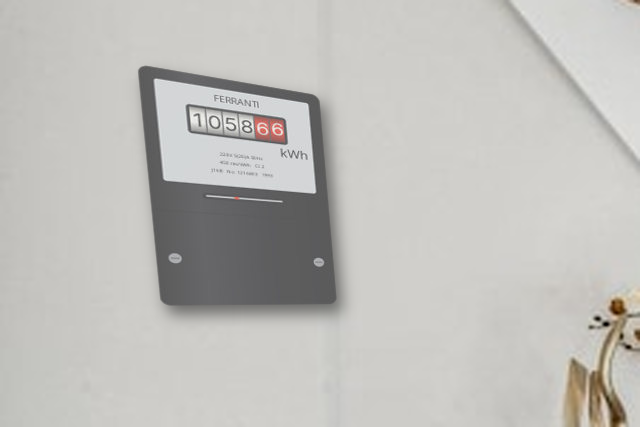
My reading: 1058.66
